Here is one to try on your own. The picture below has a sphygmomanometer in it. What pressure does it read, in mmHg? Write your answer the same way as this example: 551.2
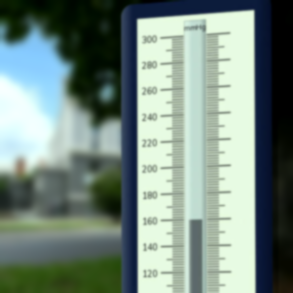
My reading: 160
